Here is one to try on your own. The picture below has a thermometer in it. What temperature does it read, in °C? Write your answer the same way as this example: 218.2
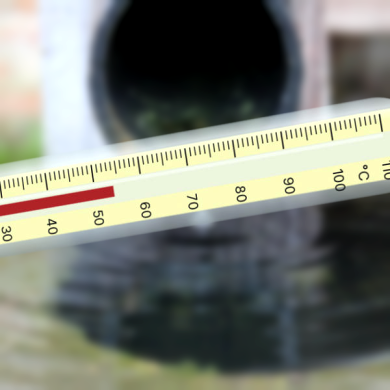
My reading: 54
